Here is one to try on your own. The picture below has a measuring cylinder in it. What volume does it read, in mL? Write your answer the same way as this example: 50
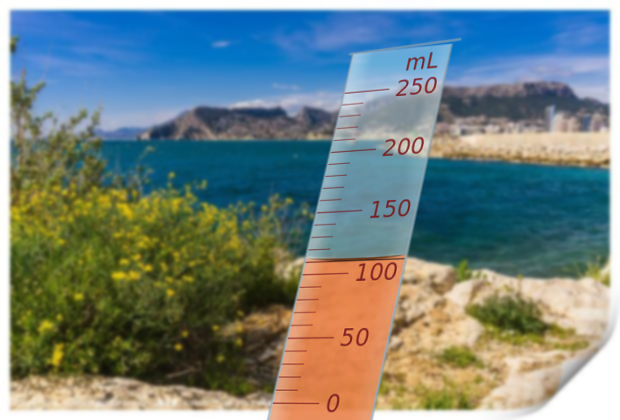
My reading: 110
